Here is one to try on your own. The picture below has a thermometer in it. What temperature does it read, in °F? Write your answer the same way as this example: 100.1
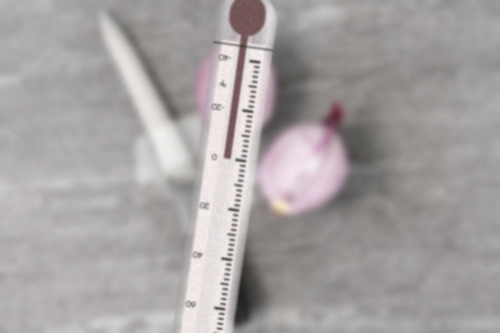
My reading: 0
